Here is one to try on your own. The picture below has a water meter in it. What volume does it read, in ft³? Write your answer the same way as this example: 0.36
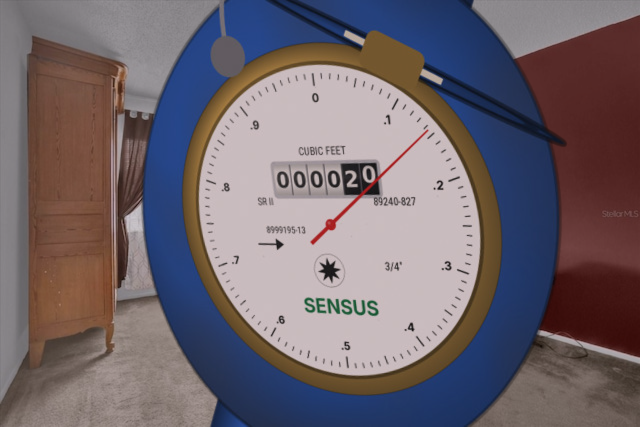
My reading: 20.14
